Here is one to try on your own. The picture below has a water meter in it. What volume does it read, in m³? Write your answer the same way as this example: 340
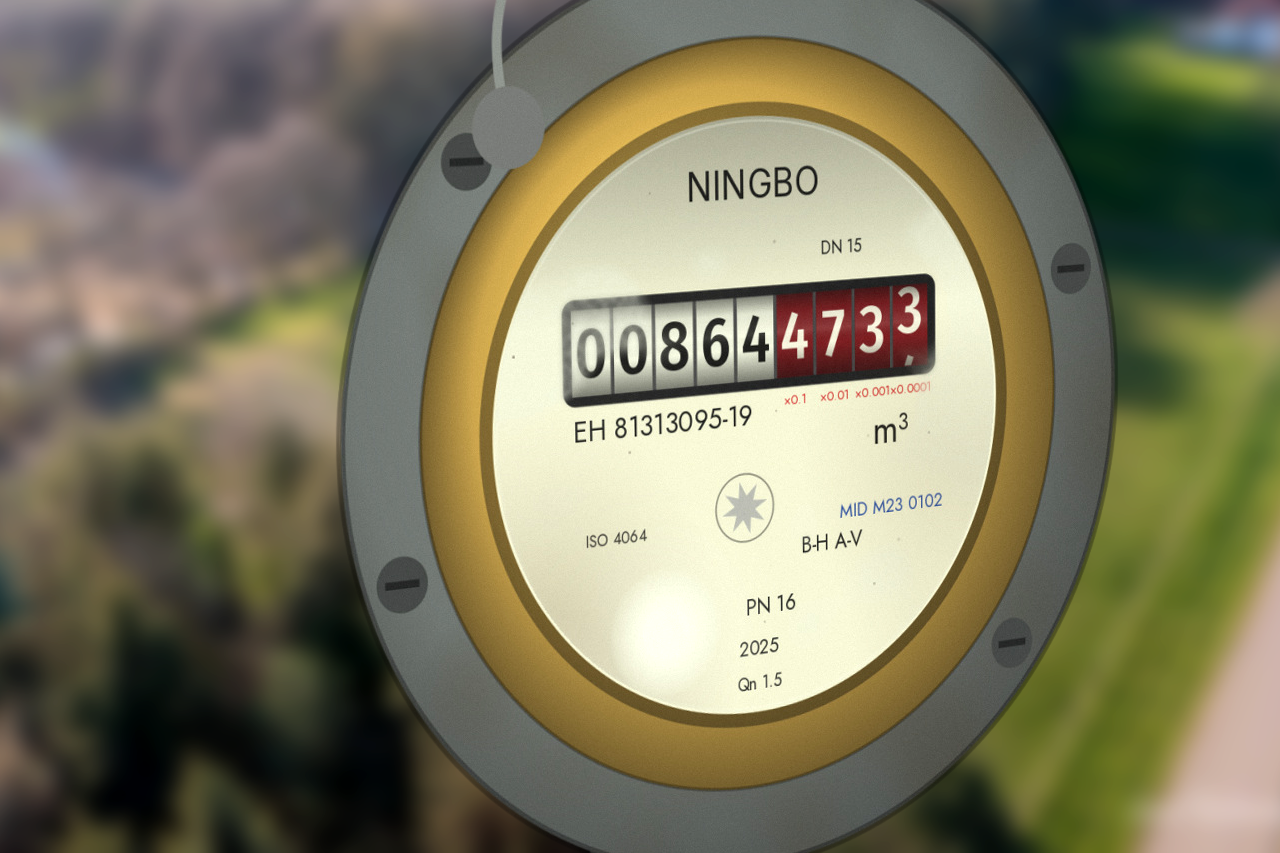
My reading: 864.4733
